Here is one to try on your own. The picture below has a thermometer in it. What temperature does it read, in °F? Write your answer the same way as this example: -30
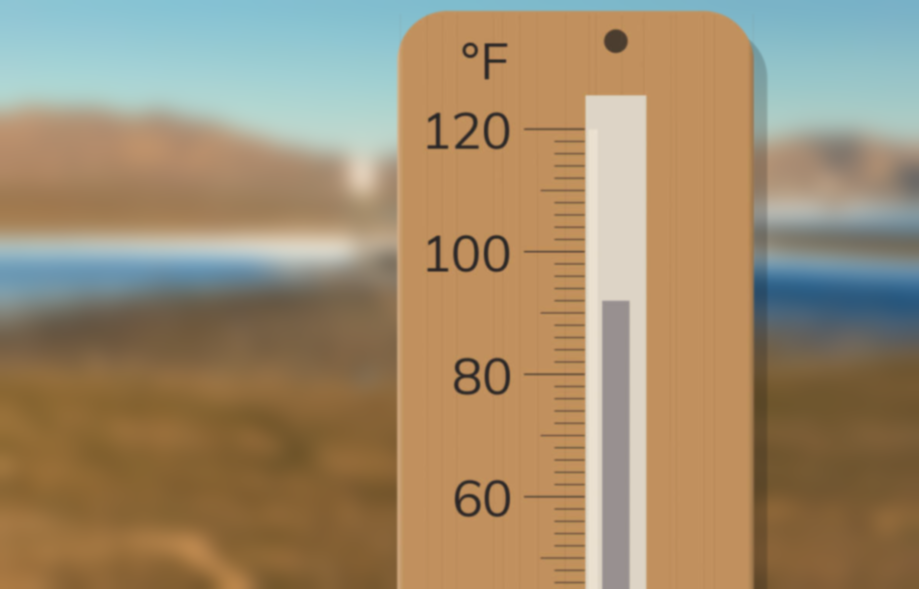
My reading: 92
